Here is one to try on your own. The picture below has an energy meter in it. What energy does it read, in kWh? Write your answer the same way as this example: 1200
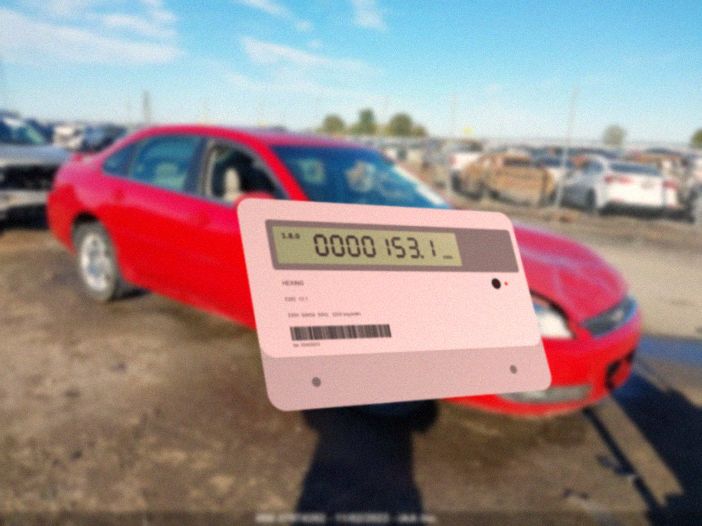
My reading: 153.1
